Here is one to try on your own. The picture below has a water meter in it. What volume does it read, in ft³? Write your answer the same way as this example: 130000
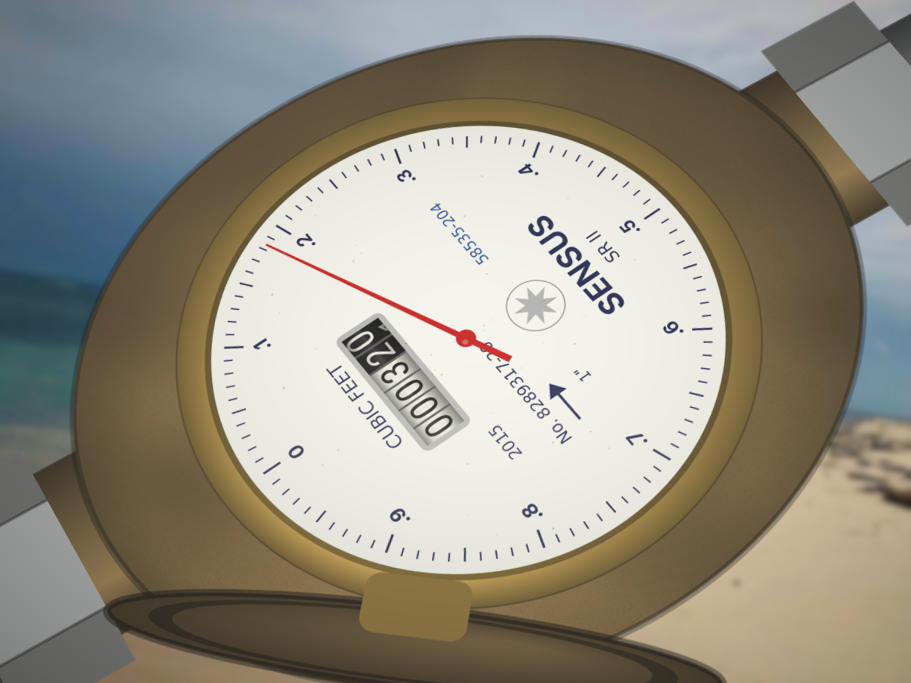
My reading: 320.18
